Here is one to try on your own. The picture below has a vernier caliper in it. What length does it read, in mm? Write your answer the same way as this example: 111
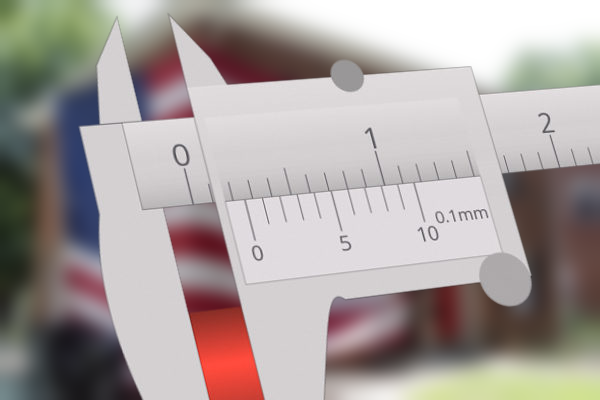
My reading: 2.6
